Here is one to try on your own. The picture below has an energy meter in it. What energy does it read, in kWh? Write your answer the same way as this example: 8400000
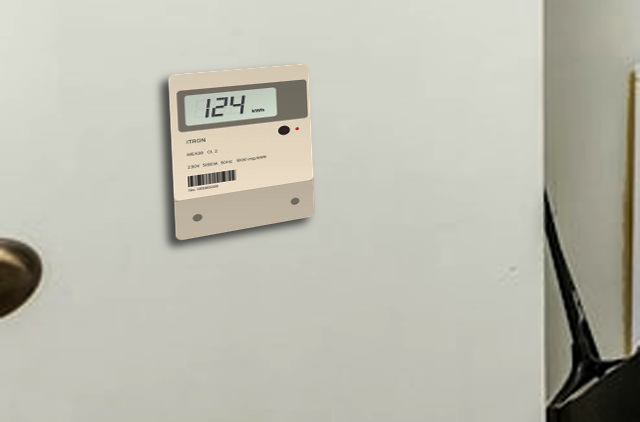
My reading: 124
